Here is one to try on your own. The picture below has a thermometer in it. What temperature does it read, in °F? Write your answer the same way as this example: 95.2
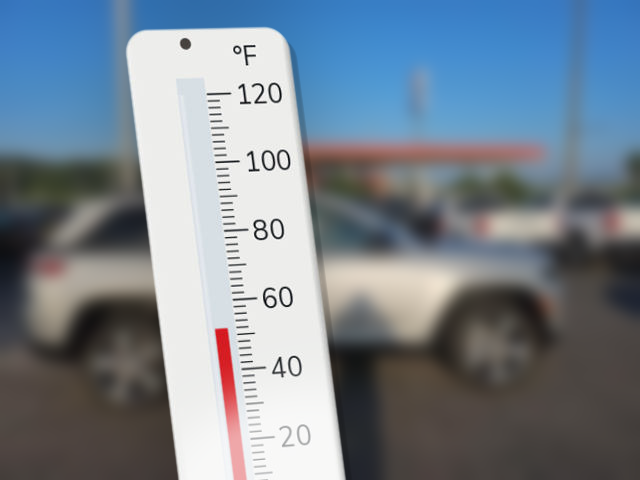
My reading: 52
